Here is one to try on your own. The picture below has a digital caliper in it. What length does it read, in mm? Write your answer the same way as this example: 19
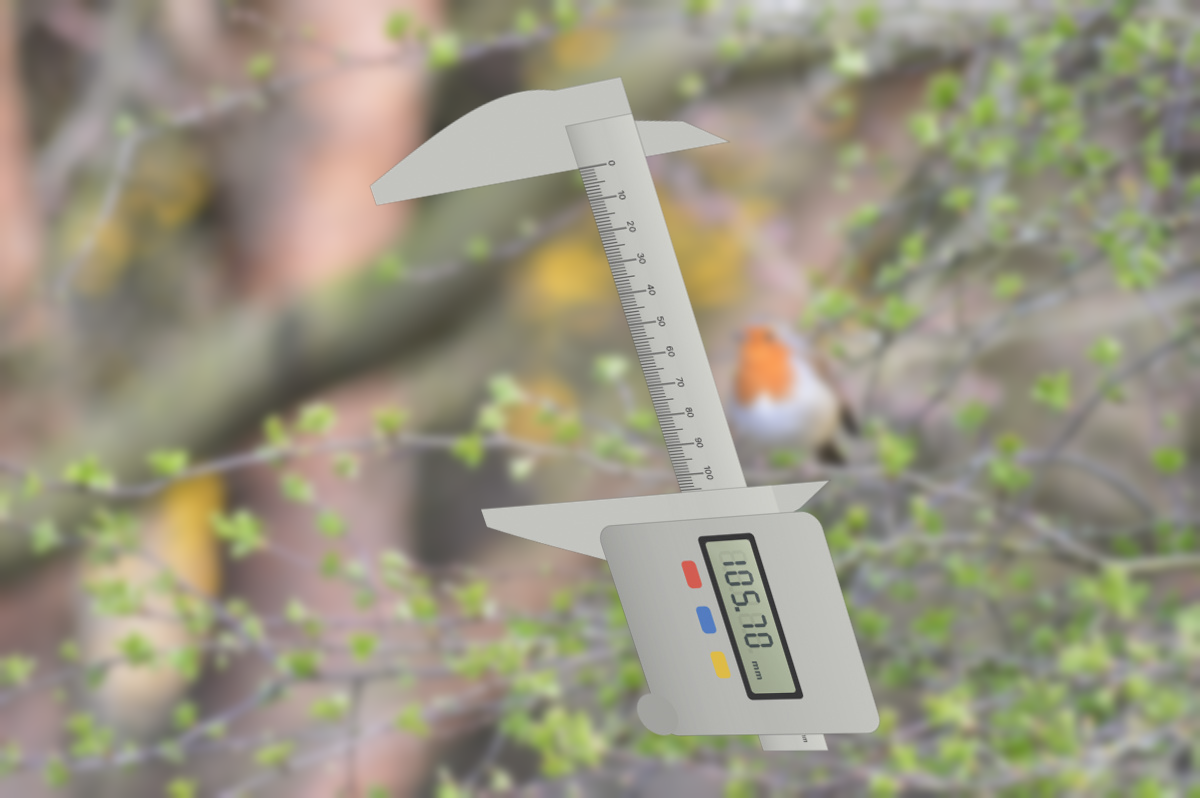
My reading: 105.70
